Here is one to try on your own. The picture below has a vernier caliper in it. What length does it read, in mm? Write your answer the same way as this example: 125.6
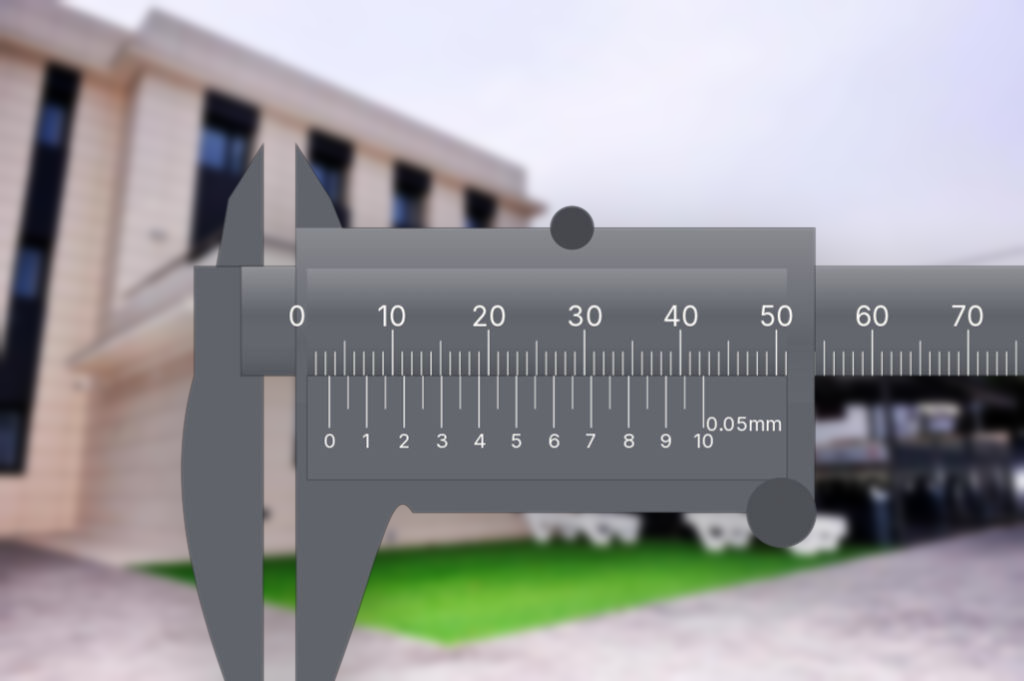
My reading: 3.4
